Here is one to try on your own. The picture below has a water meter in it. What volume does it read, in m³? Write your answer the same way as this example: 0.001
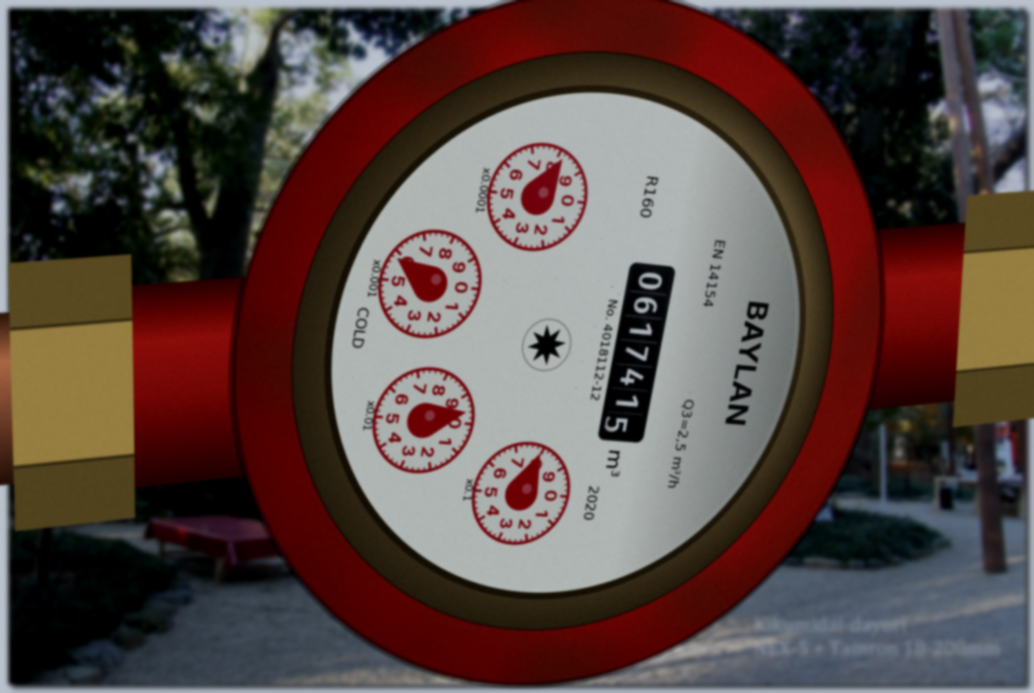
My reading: 617414.7958
